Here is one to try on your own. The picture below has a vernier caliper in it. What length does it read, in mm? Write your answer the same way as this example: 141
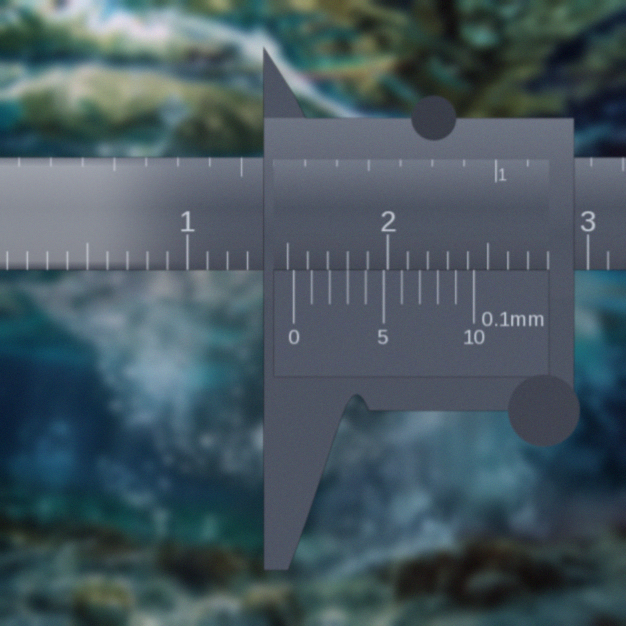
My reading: 15.3
